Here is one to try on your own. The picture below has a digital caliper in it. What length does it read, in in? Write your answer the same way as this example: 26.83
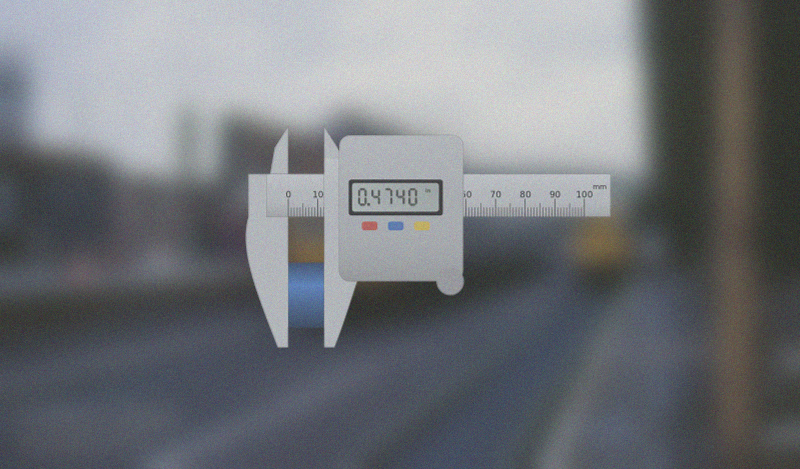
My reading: 0.4740
